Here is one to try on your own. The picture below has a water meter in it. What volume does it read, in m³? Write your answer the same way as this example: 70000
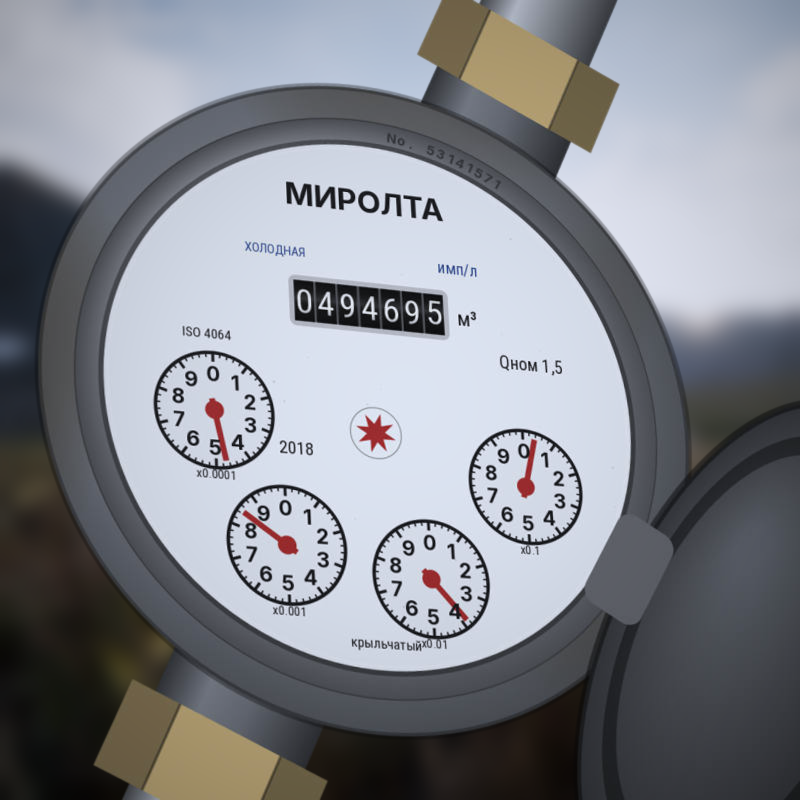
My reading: 494695.0384
